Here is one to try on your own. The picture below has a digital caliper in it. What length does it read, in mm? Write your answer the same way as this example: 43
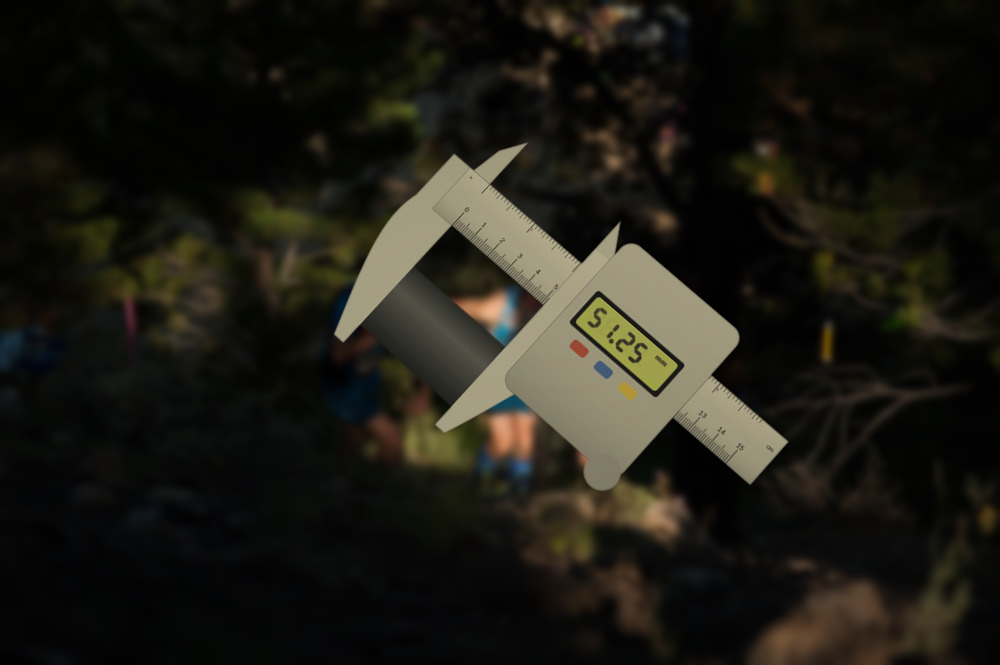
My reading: 51.25
